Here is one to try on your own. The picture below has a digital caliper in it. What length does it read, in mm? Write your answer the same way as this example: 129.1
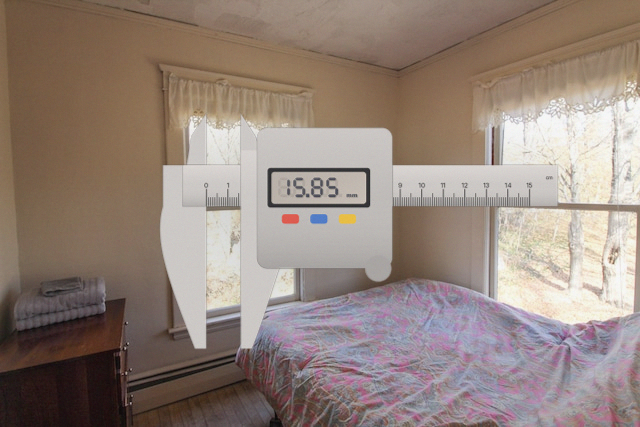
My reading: 15.85
